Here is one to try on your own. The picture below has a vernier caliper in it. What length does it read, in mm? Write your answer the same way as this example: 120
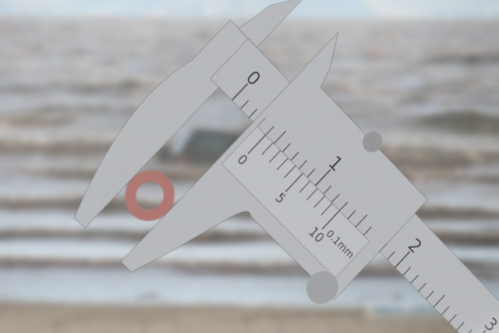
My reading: 4.0
